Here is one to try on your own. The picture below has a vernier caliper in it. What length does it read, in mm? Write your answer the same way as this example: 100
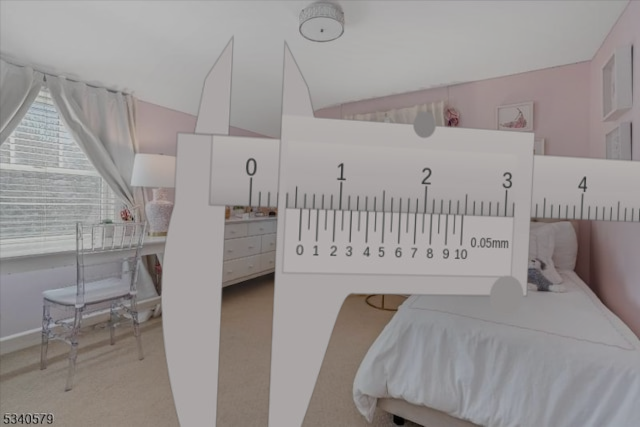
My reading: 5.6
